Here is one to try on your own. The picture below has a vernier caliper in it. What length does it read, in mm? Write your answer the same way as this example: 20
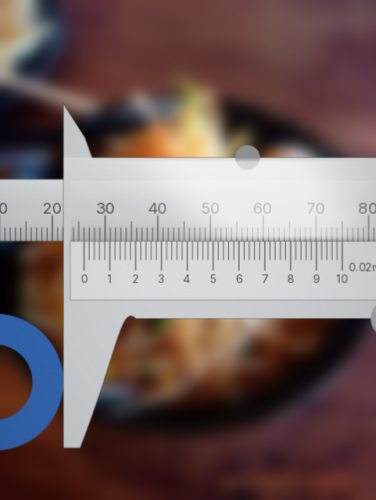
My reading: 26.0
